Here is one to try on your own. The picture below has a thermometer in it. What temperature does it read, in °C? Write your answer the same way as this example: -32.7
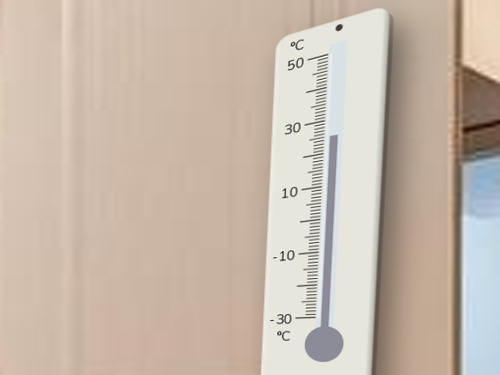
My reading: 25
